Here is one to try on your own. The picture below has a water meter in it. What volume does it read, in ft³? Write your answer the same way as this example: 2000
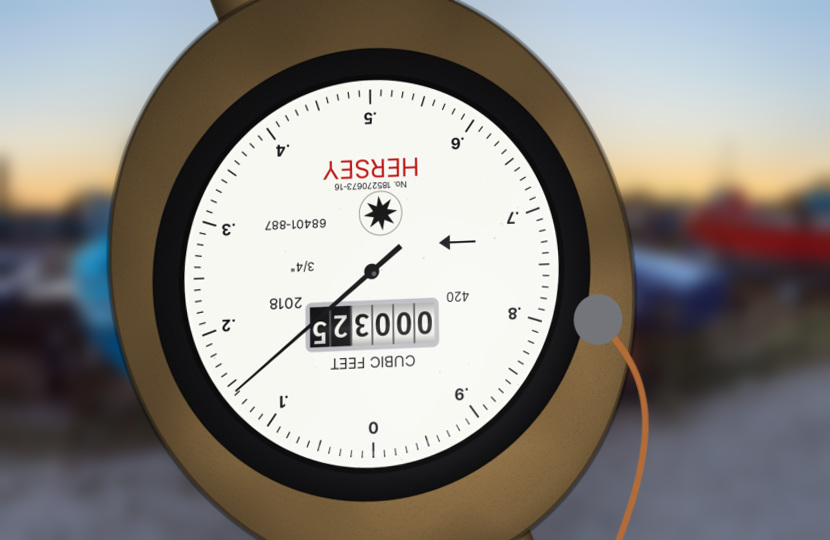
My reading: 325.14
